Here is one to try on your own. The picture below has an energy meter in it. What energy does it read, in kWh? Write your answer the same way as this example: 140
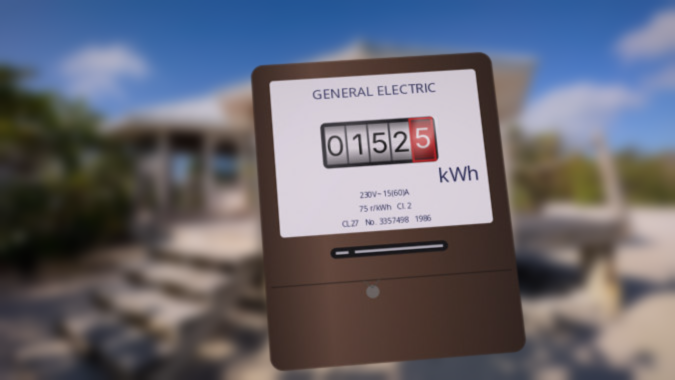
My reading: 152.5
